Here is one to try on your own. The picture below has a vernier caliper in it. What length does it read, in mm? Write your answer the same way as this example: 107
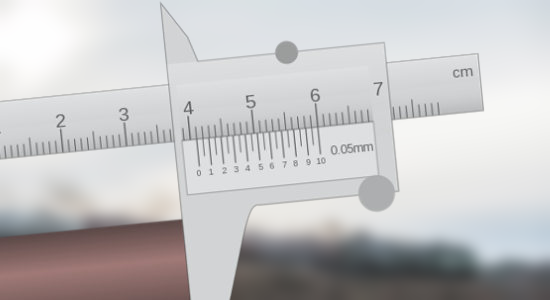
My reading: 41.0
